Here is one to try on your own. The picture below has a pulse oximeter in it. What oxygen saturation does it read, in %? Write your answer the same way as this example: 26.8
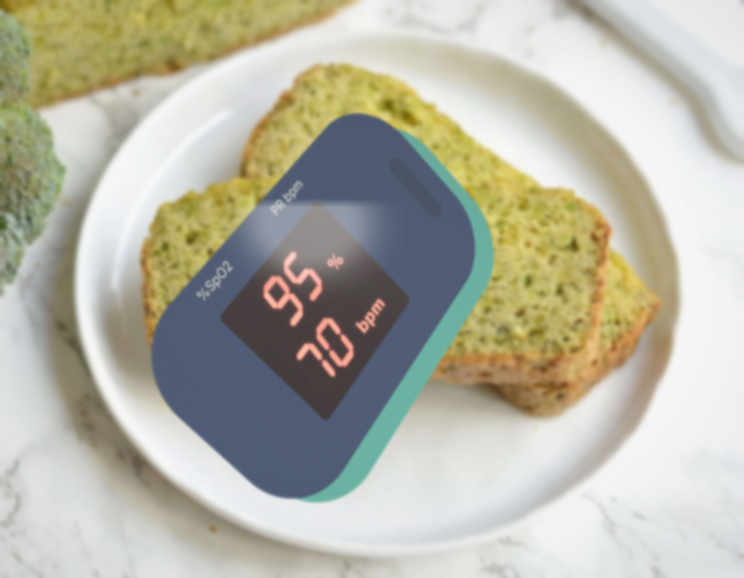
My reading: 95
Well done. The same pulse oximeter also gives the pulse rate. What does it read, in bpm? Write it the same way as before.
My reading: 70
